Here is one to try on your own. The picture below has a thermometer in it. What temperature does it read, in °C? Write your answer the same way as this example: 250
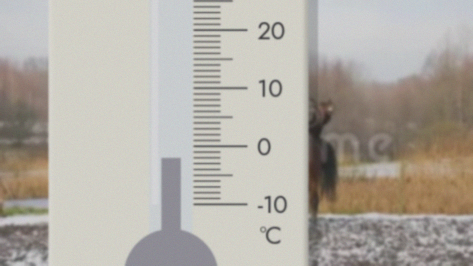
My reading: -2
